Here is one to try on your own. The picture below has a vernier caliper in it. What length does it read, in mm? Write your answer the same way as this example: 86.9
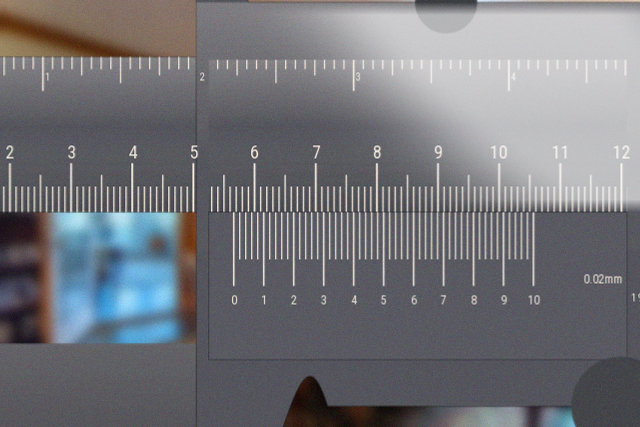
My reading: 56.6
